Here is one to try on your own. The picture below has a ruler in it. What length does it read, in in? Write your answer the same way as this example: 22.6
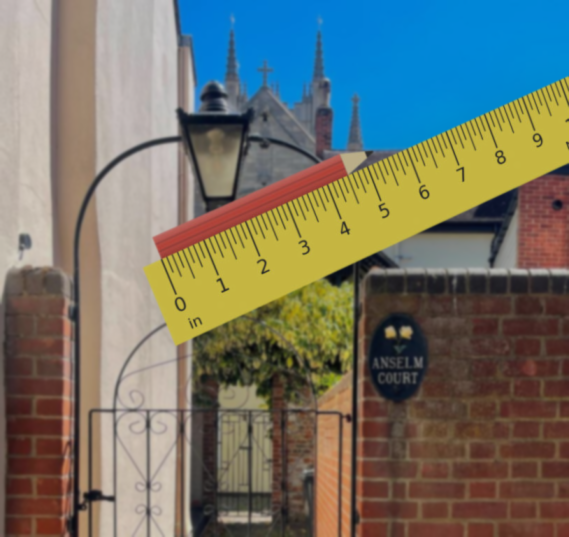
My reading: 5.25
